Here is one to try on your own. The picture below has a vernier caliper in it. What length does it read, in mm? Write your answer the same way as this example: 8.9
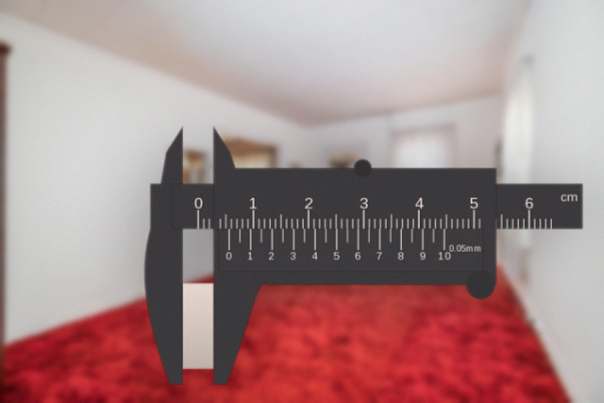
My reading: 5.6
